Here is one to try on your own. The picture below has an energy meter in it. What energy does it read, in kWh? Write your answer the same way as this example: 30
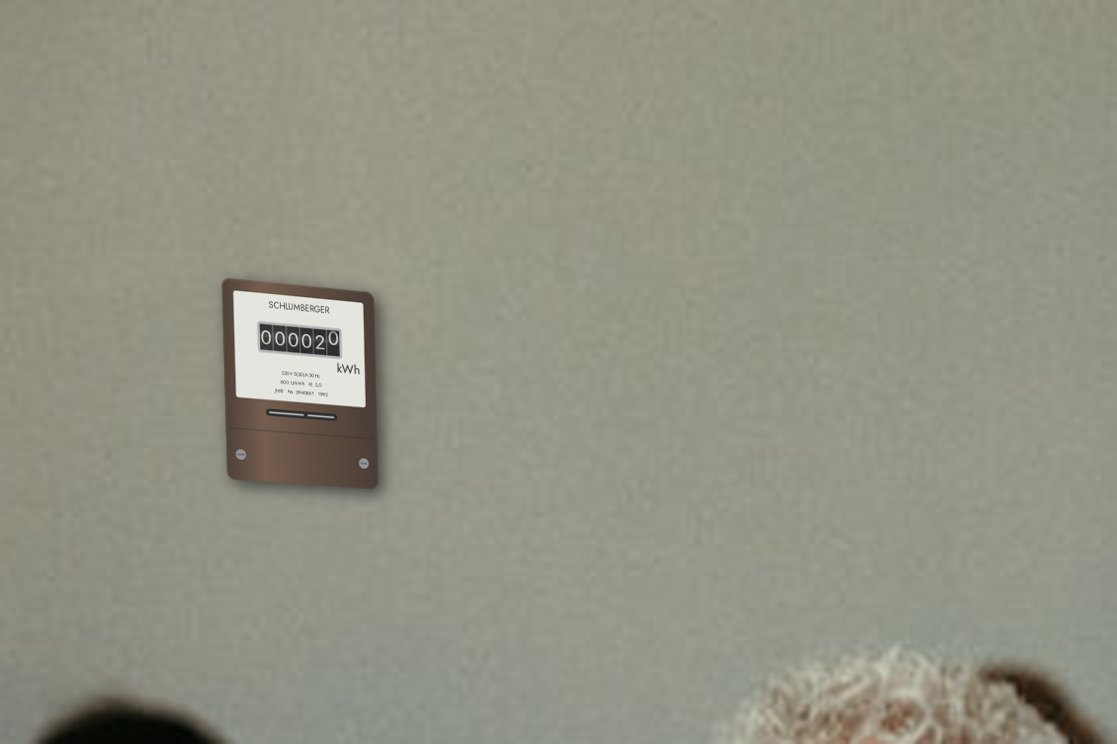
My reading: 20
